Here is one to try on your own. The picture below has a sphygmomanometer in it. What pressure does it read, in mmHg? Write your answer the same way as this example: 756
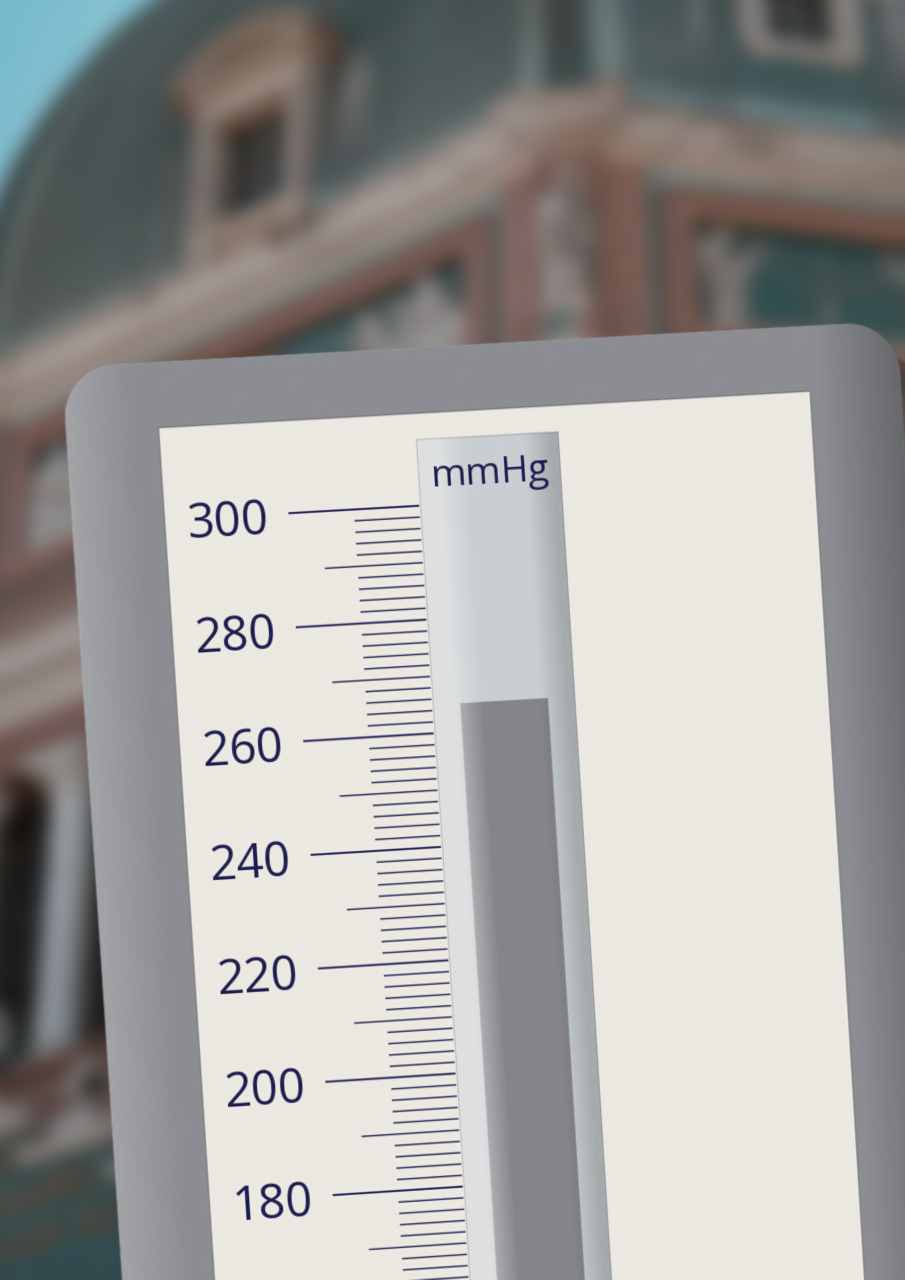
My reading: 265
